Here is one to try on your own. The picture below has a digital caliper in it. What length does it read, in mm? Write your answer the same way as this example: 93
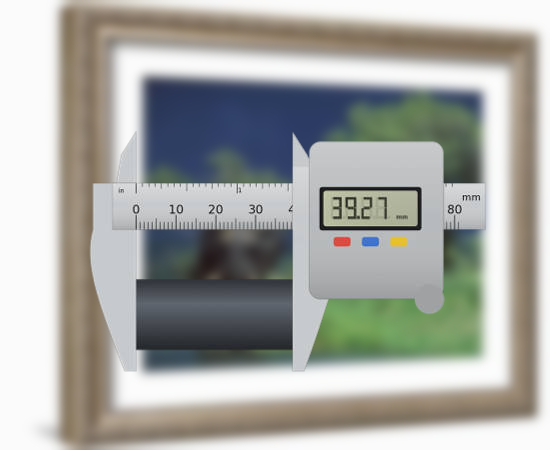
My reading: 39.27
